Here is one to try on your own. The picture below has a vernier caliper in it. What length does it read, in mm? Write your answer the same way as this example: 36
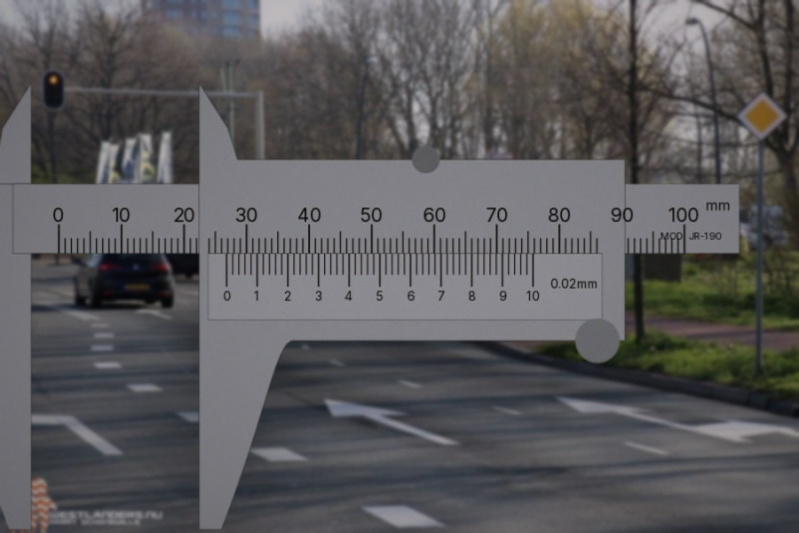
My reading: 26.8
